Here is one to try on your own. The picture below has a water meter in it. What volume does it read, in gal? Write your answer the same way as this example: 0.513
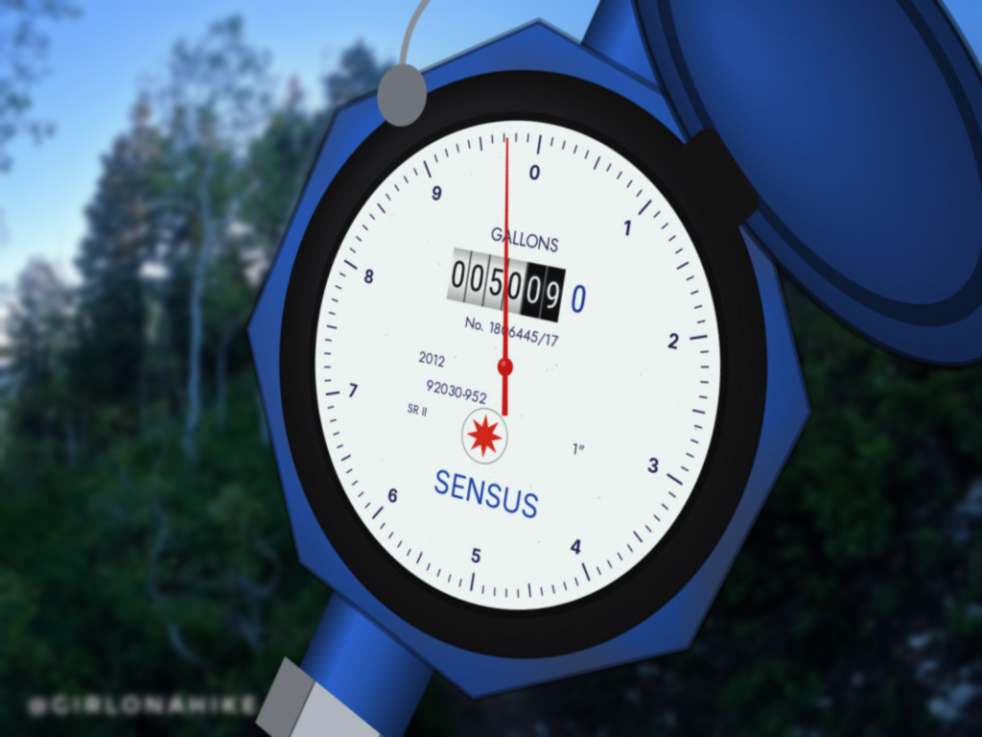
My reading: 50089.7
